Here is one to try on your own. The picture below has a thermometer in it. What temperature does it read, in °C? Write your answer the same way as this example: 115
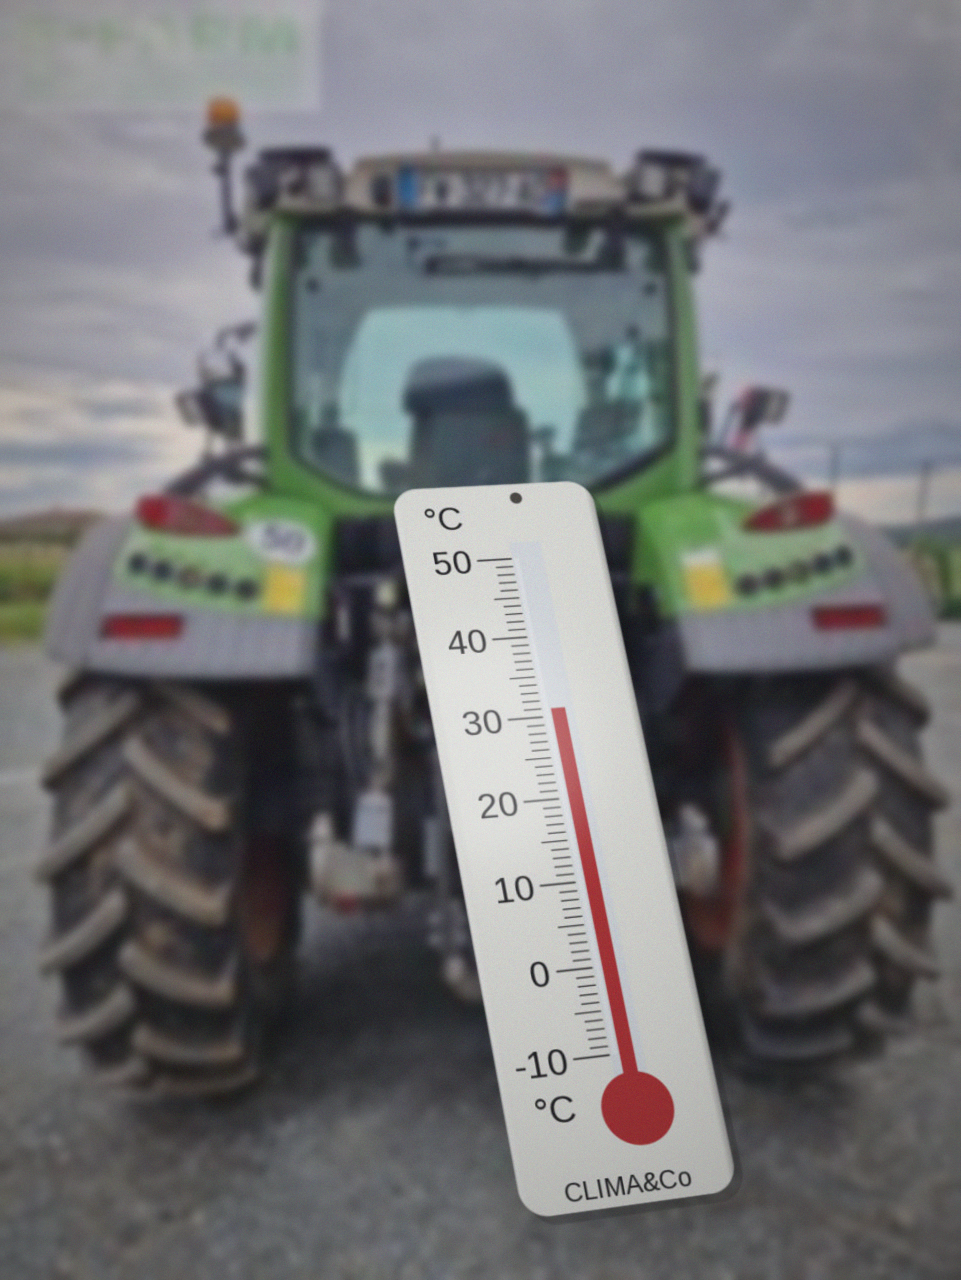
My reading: 31
